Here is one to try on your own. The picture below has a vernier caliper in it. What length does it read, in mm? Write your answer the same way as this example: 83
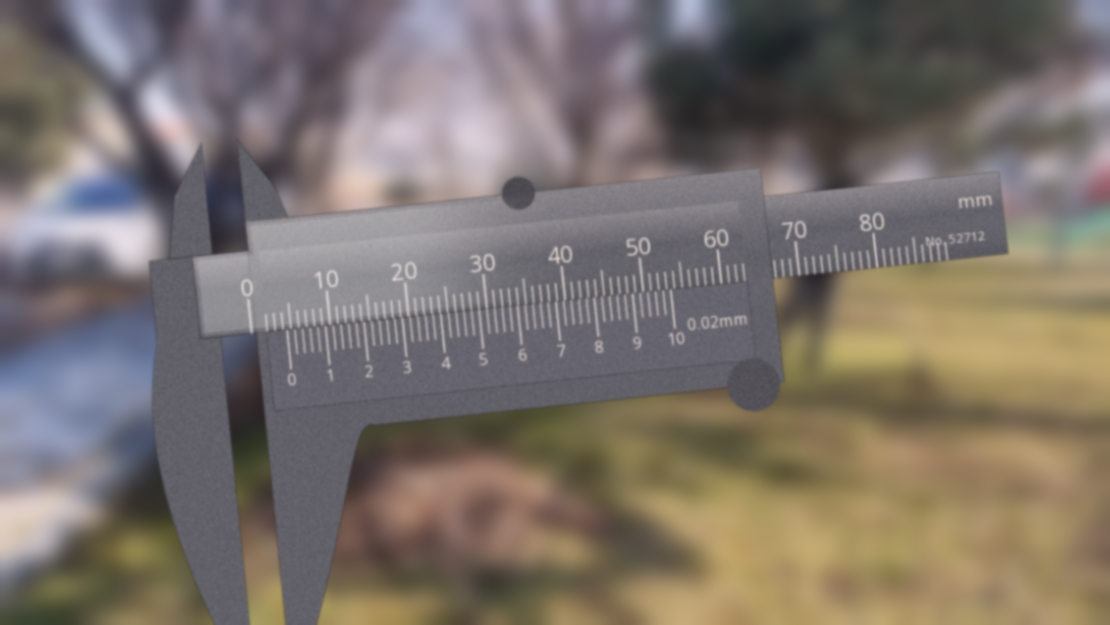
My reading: 4.5
